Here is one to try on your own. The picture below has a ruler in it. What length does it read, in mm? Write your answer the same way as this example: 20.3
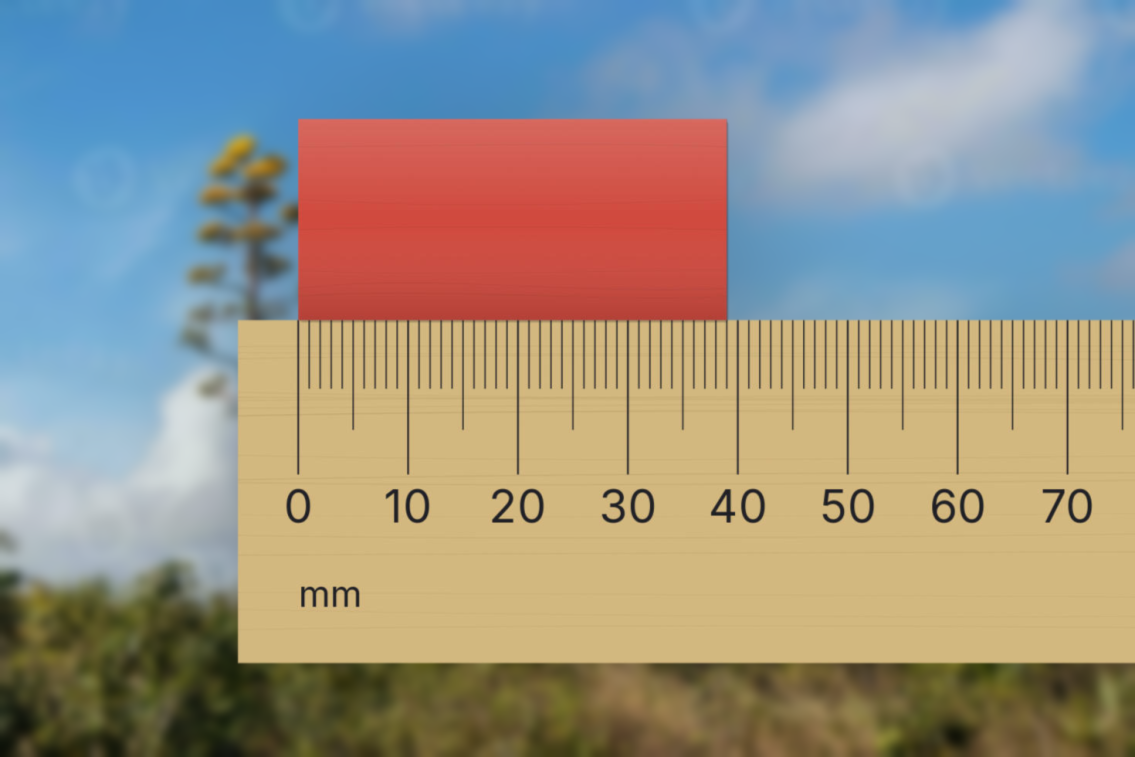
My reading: 39
